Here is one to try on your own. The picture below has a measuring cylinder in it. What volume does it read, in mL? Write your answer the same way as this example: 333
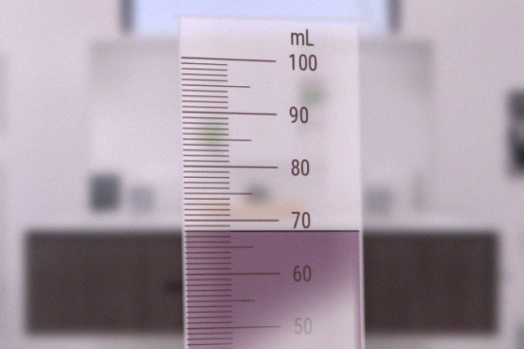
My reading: 68
